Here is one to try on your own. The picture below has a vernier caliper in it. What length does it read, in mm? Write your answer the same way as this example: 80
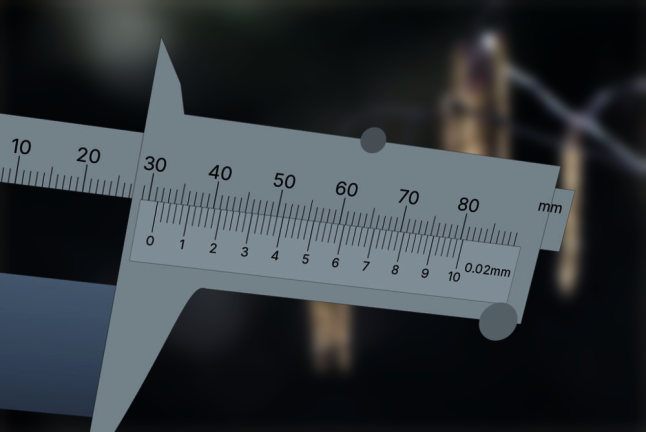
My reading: 31.4
